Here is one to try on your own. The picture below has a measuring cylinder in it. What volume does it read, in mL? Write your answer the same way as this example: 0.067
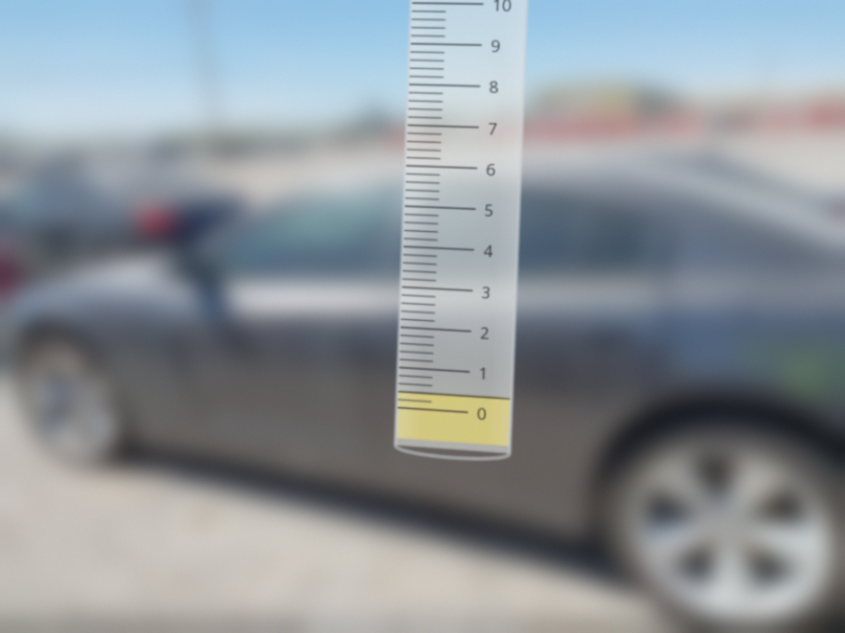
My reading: 0.4
